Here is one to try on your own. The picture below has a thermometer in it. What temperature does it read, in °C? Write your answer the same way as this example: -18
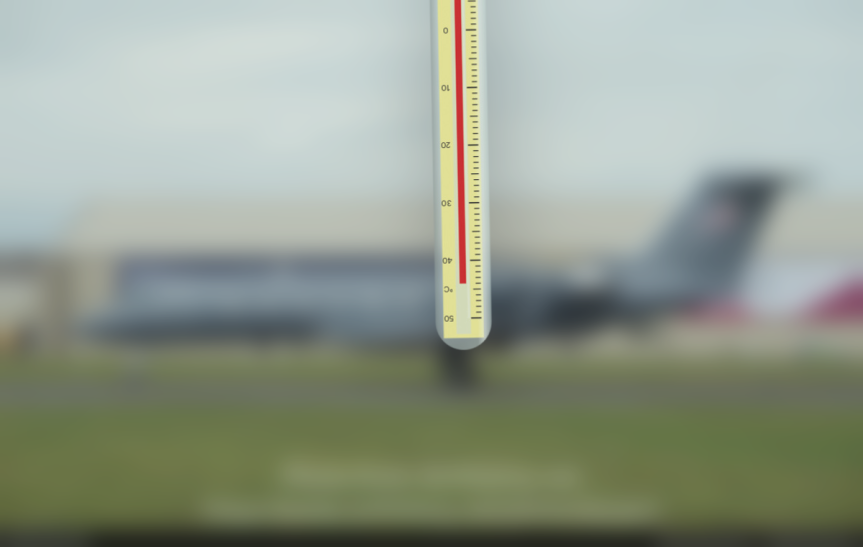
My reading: 44
